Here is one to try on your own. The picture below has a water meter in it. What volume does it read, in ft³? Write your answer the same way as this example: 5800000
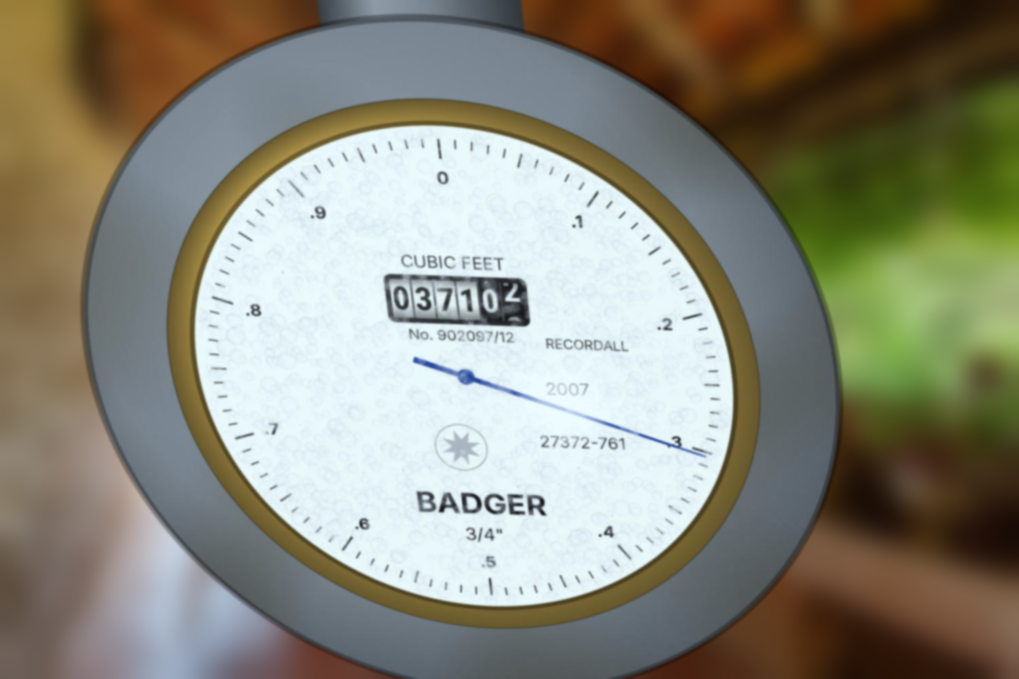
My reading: 37102.30
